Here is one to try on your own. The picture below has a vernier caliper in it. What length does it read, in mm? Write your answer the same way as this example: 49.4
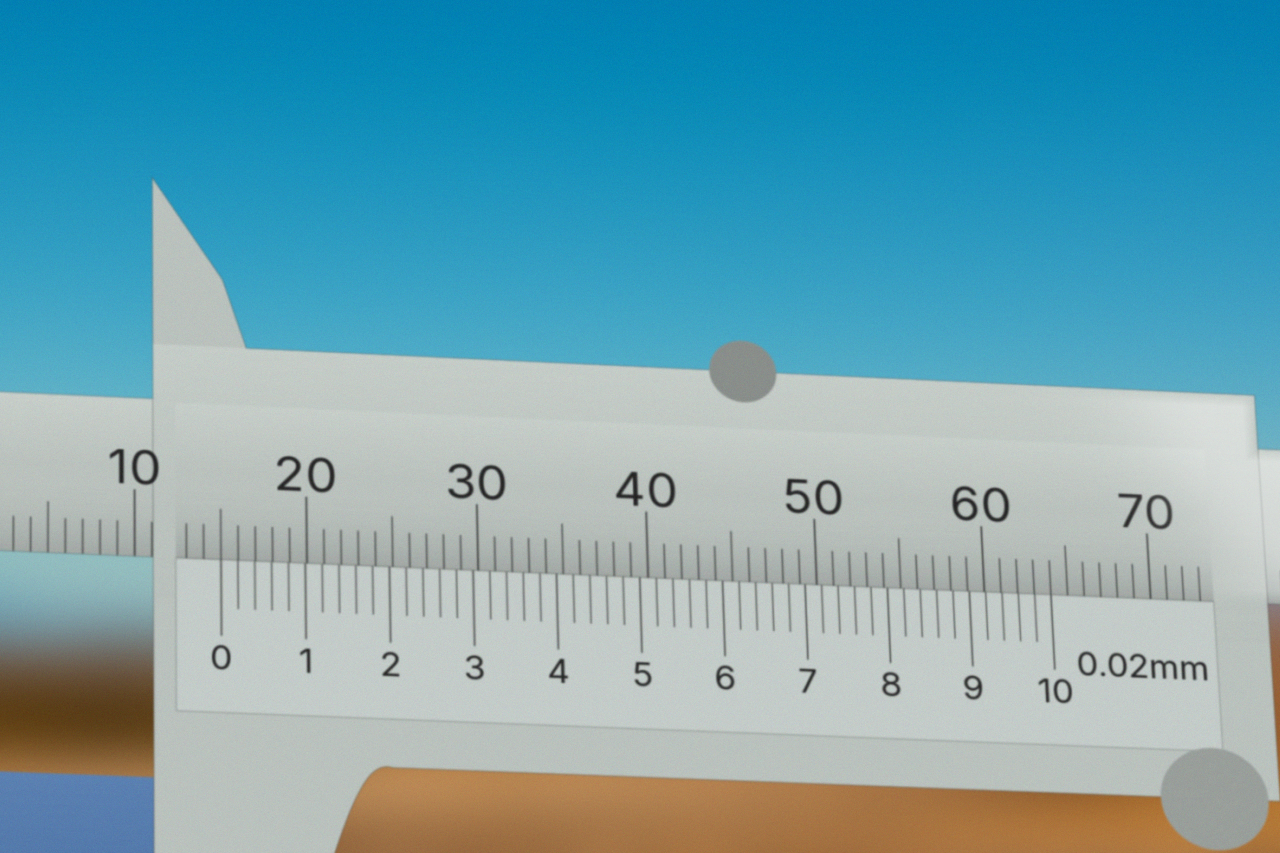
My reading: 15.0
